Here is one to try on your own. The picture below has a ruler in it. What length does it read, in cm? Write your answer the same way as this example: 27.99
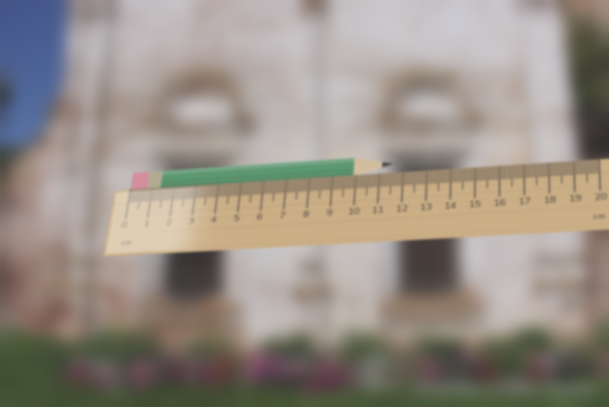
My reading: 11.5
